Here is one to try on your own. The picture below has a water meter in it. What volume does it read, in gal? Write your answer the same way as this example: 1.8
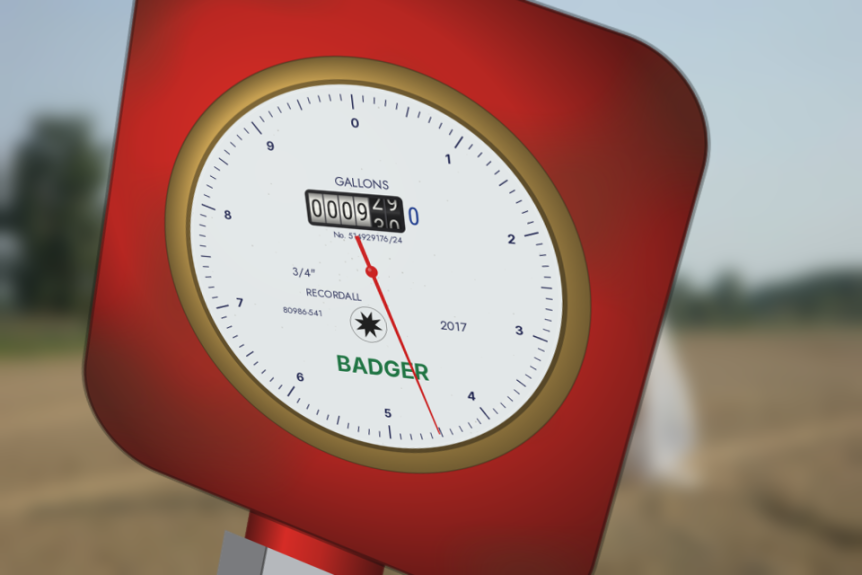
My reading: 9294.5
